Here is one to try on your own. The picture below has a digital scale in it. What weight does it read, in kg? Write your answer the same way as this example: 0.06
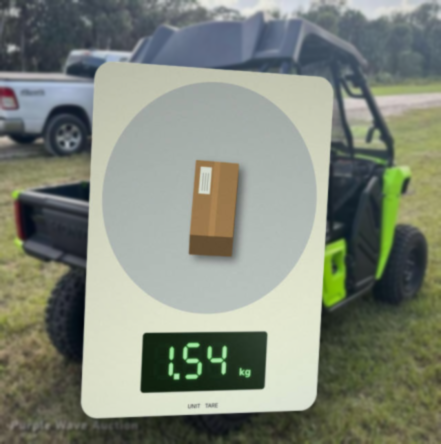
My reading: 1.54
